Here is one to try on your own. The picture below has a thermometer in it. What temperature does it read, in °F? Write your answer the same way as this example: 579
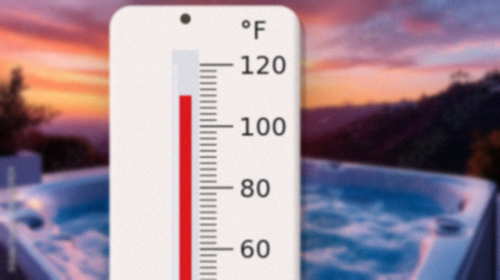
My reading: 110
